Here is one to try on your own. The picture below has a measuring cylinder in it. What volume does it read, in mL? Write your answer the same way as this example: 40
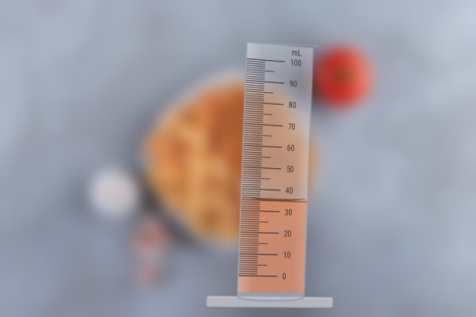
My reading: 35
